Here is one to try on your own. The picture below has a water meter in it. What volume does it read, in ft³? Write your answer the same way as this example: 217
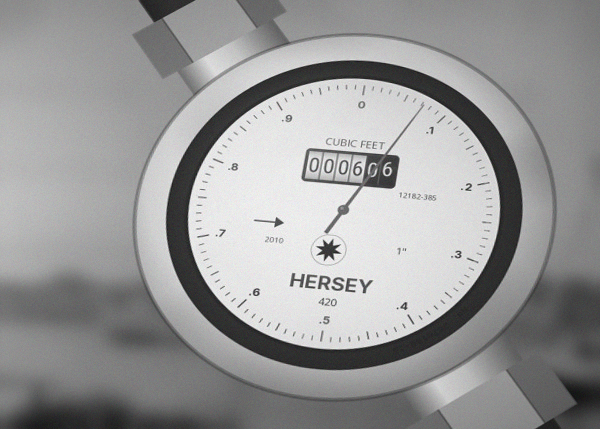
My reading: 606.07
